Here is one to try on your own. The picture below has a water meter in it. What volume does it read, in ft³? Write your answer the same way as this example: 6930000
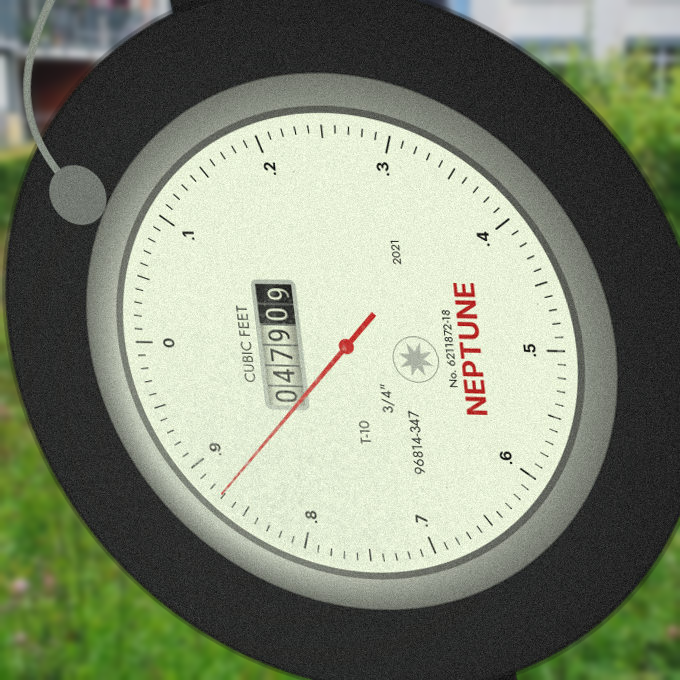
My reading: 47908.87
